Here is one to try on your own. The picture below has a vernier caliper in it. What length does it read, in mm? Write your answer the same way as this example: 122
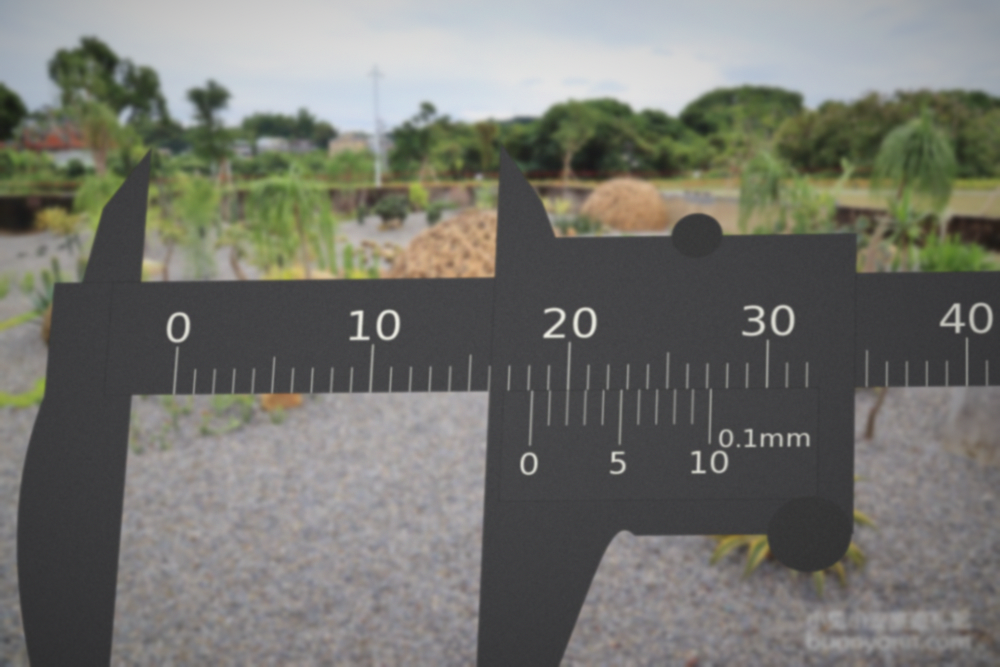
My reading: 18.2
